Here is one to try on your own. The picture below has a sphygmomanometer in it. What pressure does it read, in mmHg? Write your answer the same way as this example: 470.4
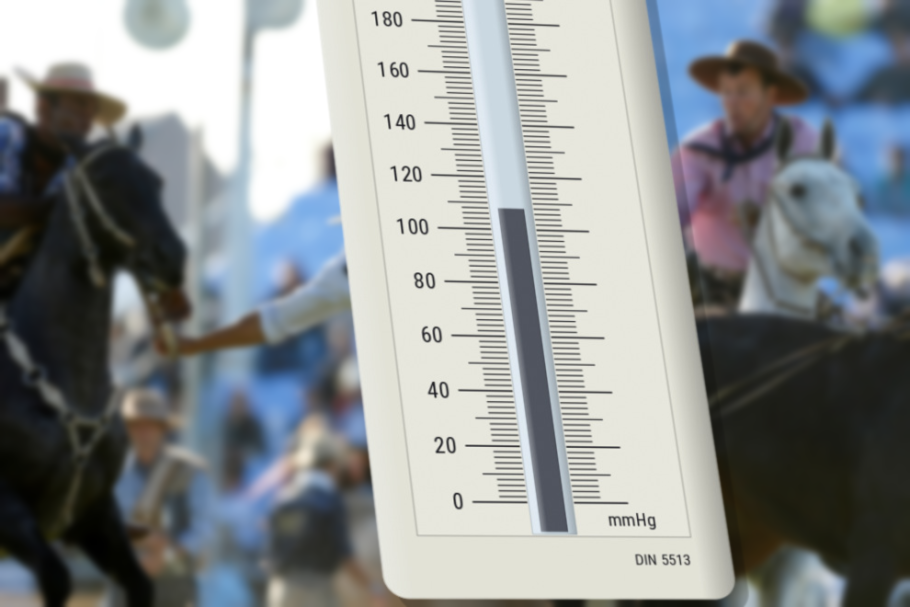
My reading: 108
